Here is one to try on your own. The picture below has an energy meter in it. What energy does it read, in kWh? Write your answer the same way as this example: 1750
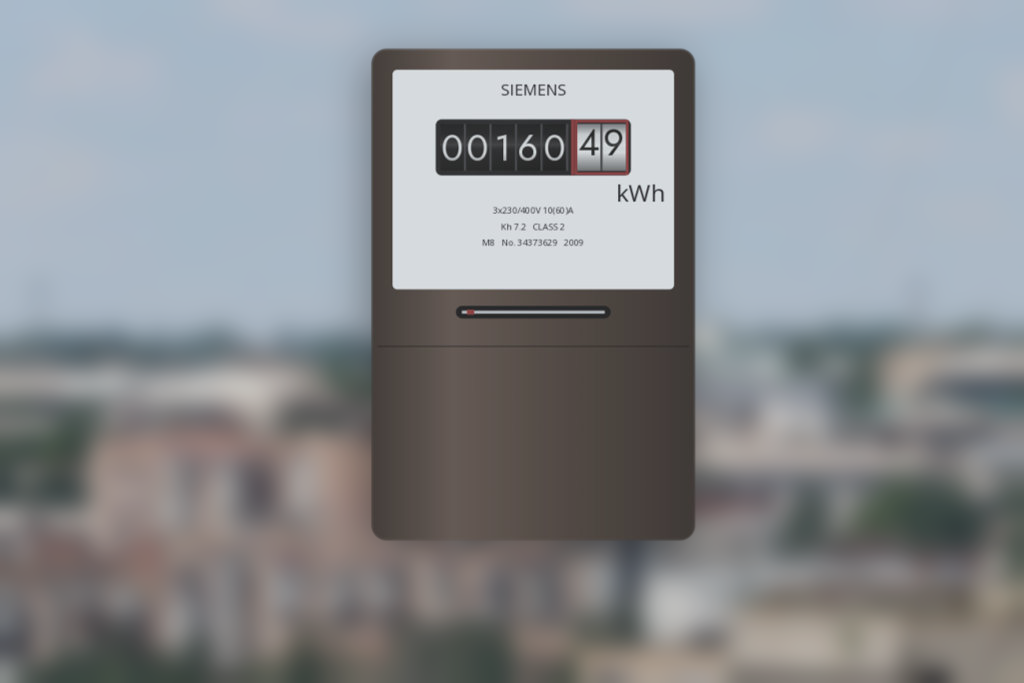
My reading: 160.49
